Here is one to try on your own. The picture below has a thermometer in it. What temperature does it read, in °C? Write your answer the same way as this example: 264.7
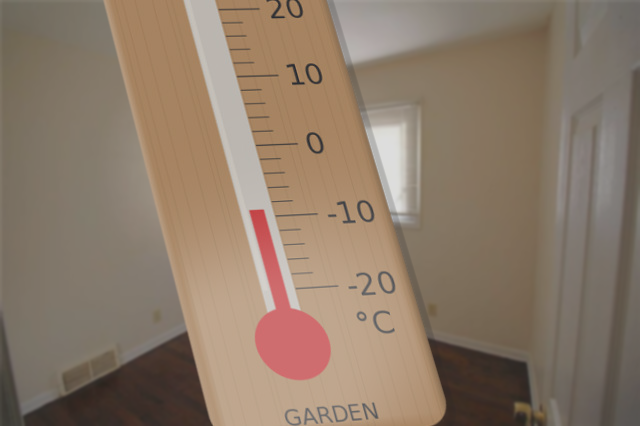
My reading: -9
